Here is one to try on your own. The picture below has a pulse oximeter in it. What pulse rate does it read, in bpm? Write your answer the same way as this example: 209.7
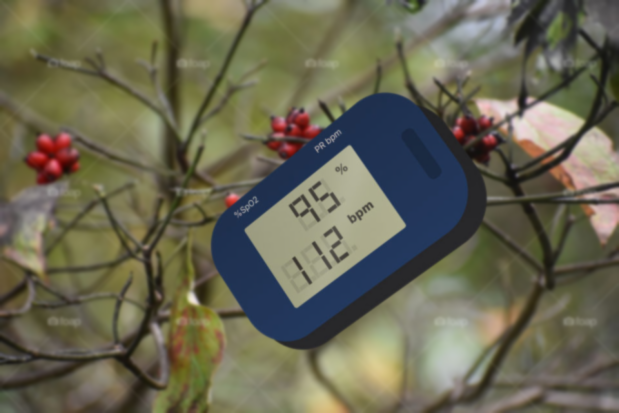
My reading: 112
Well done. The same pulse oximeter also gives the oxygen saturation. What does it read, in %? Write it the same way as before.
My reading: 95
